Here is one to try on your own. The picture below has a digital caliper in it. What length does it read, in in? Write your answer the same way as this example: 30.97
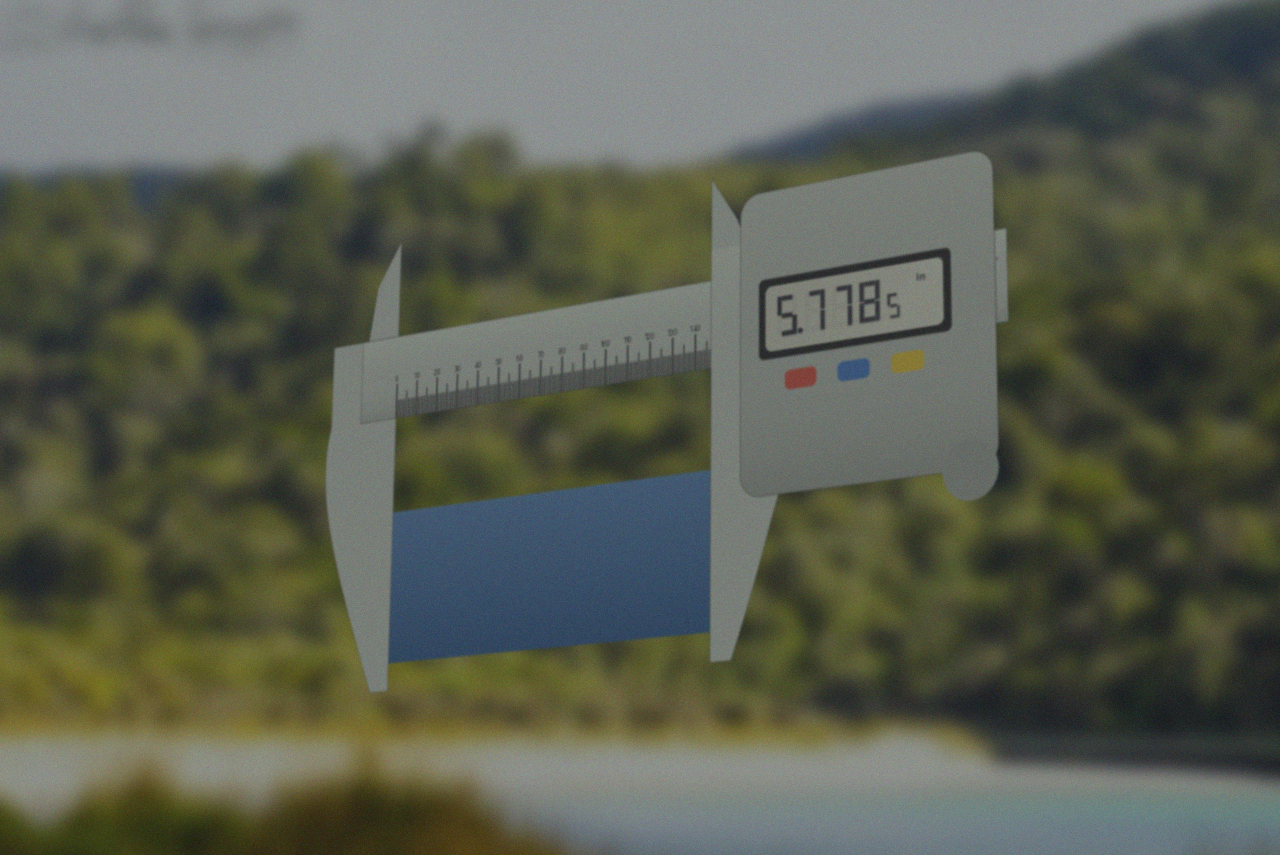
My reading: 5.7785
